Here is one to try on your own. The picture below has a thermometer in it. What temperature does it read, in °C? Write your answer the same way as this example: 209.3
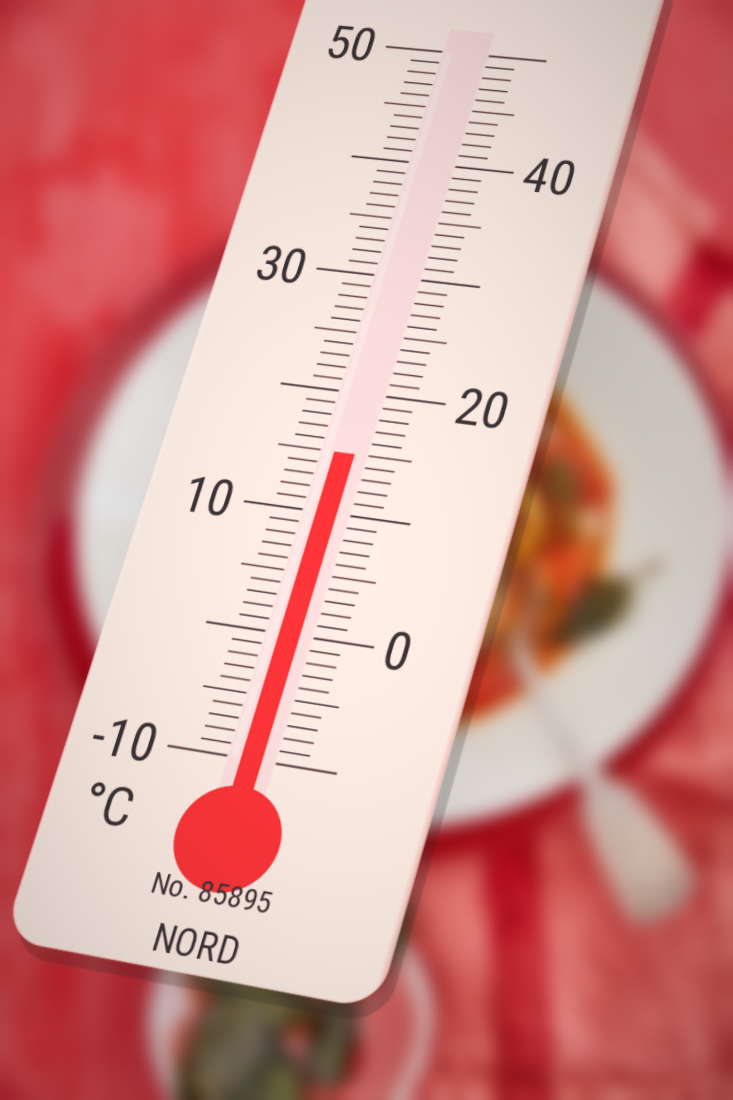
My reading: 15
